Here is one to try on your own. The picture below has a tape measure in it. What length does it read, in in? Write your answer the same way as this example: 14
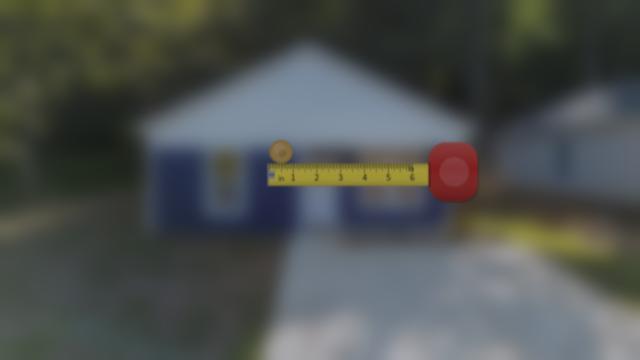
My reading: 1
